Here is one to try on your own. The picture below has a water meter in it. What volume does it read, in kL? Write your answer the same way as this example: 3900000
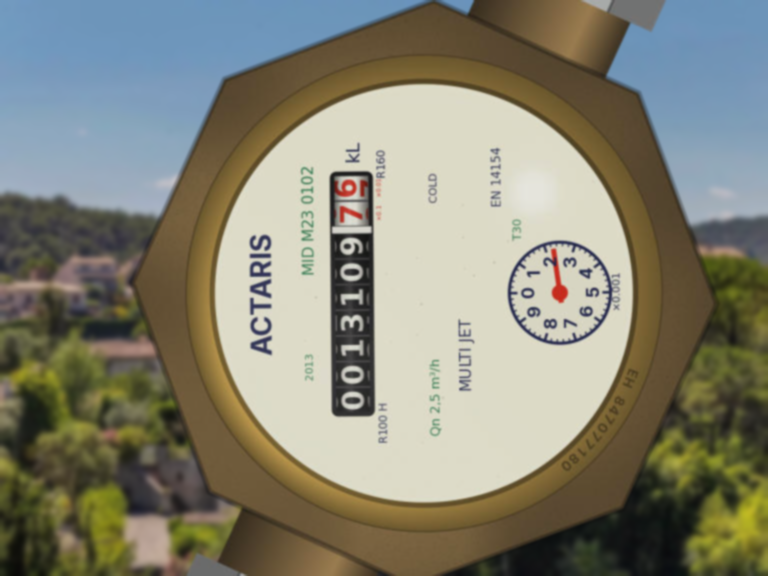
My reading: 13109.762
